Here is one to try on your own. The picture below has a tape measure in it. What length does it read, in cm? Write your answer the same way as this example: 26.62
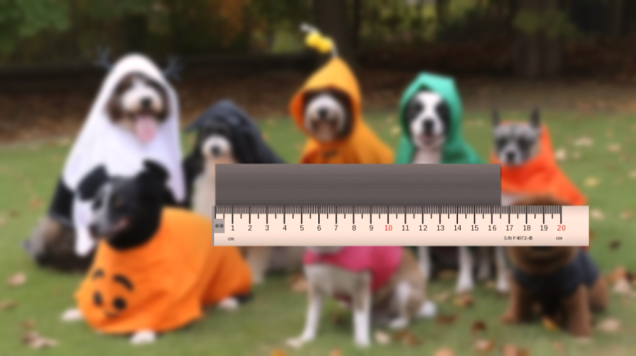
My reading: 16.5
